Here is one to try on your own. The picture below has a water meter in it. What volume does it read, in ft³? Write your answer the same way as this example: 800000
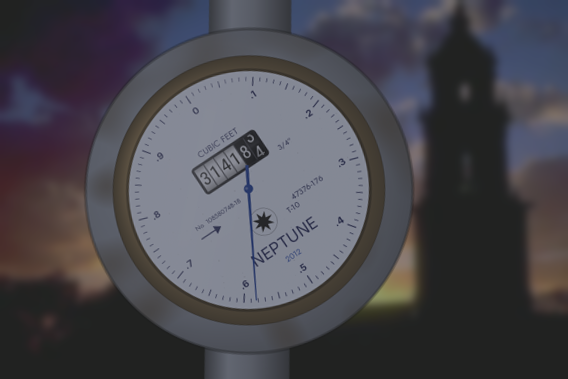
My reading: 314183.58
